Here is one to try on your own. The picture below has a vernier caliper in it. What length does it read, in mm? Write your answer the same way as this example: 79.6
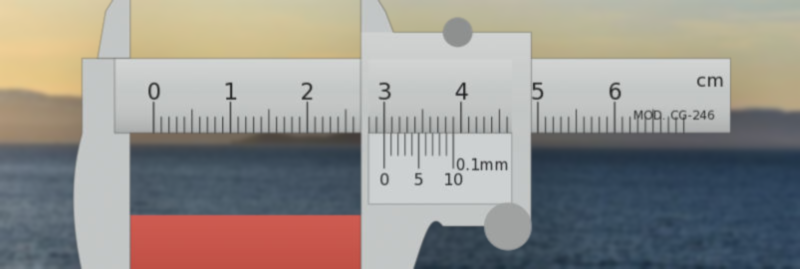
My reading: 30.0
